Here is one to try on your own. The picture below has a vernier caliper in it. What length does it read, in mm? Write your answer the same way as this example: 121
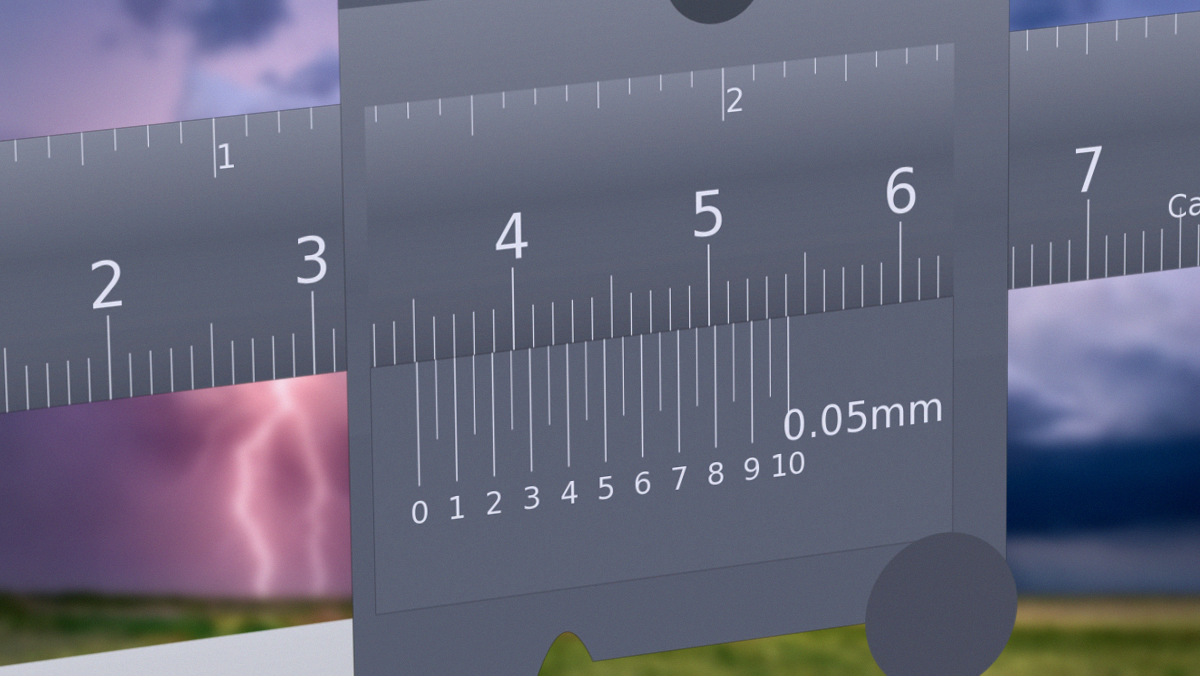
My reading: 35.1
